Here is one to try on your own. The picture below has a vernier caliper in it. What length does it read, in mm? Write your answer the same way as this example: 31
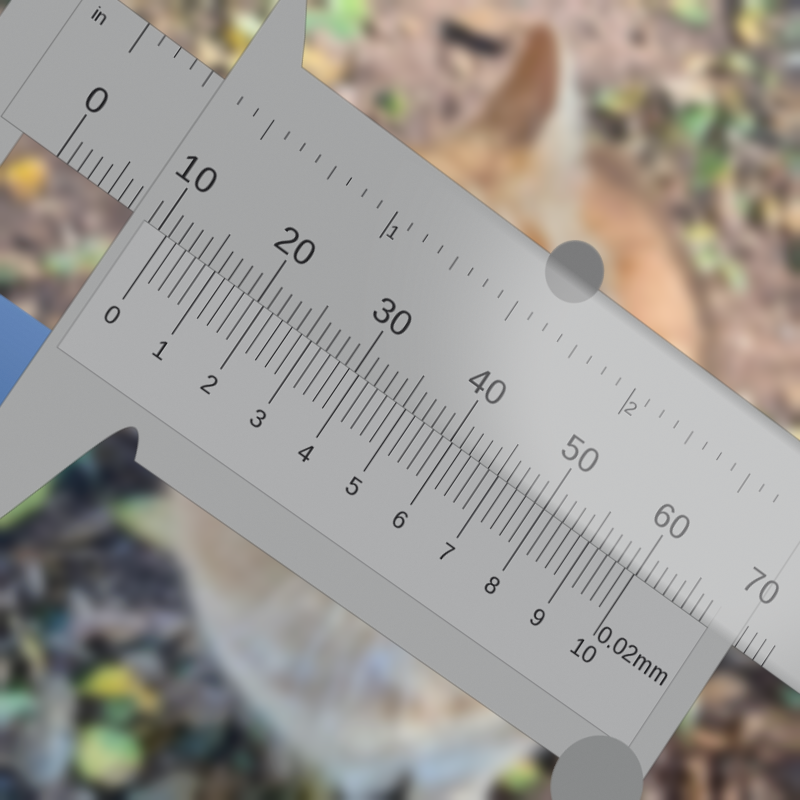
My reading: 10.8
